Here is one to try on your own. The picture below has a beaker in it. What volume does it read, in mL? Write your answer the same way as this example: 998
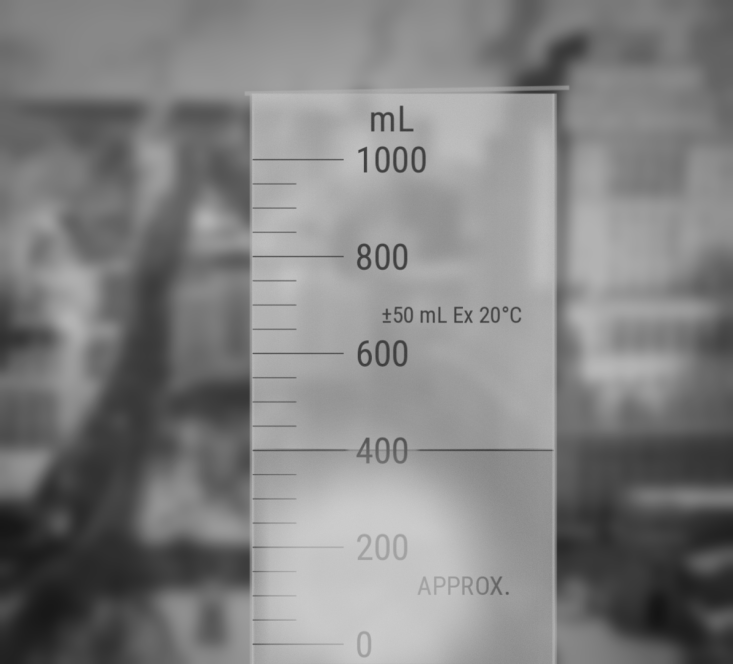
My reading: 400
